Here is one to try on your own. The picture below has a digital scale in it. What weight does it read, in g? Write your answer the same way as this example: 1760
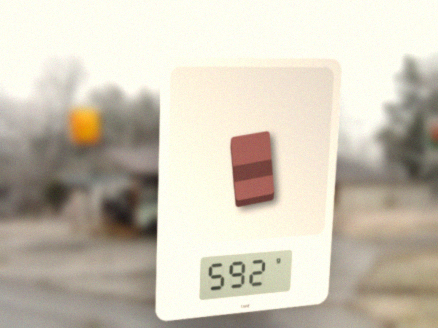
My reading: 592
